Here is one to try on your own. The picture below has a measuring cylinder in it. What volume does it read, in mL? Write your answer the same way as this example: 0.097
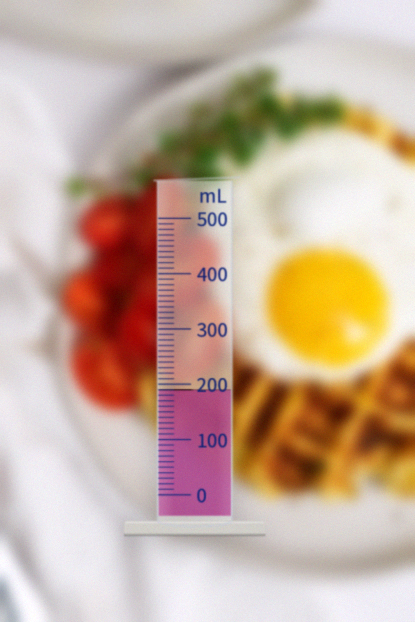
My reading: 190
